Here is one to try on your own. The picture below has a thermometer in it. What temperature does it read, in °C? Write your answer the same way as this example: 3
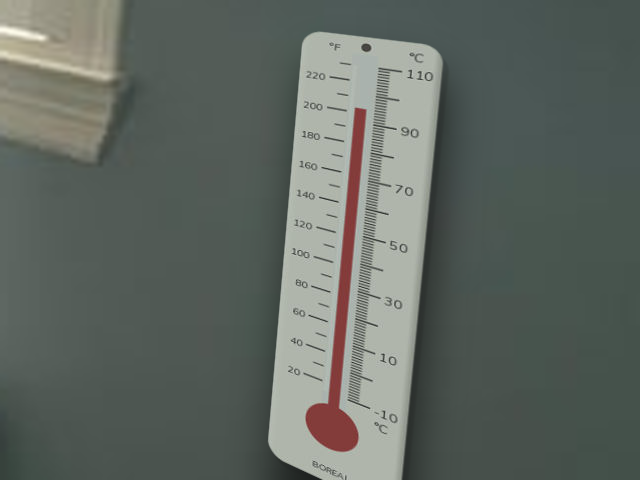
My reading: 95
